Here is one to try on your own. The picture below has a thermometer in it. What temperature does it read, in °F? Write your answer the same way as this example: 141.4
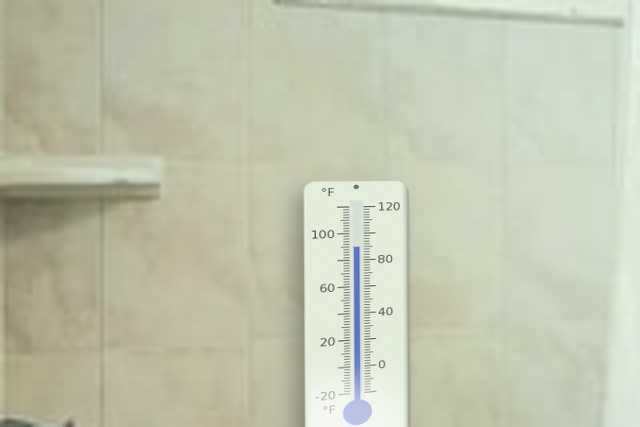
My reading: 90
